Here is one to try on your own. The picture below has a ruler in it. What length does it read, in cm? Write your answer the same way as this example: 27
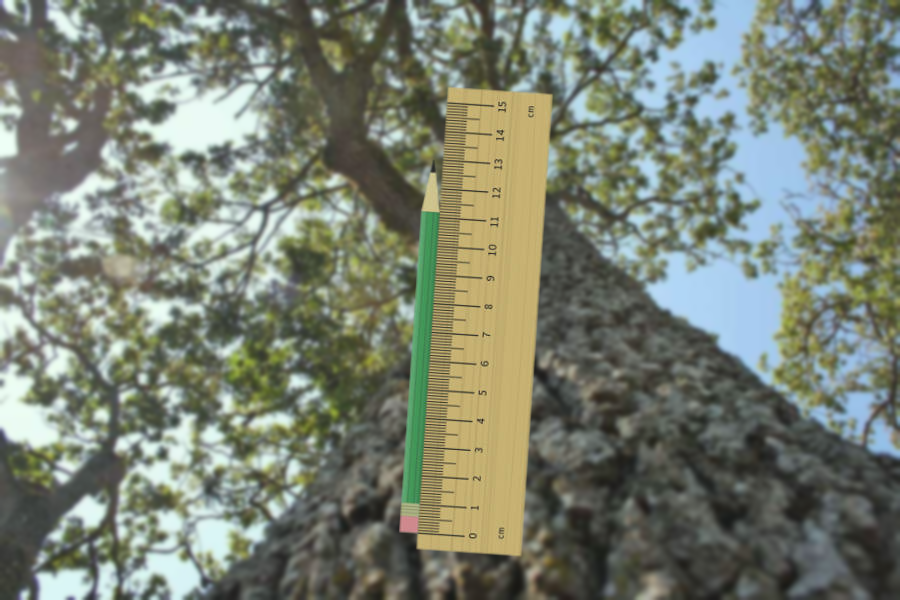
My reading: 13
